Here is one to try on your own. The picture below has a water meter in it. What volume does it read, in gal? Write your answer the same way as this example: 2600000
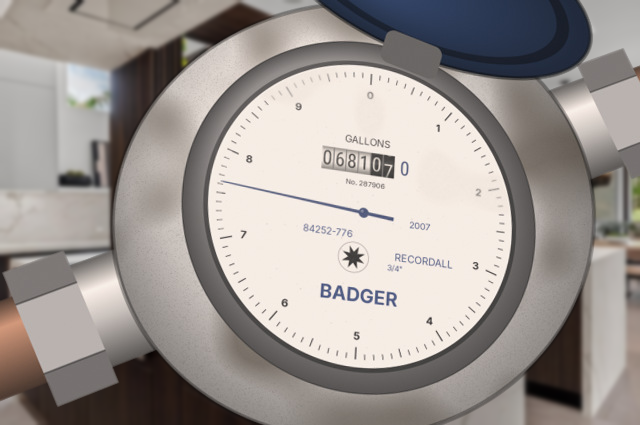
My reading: 681067.6
